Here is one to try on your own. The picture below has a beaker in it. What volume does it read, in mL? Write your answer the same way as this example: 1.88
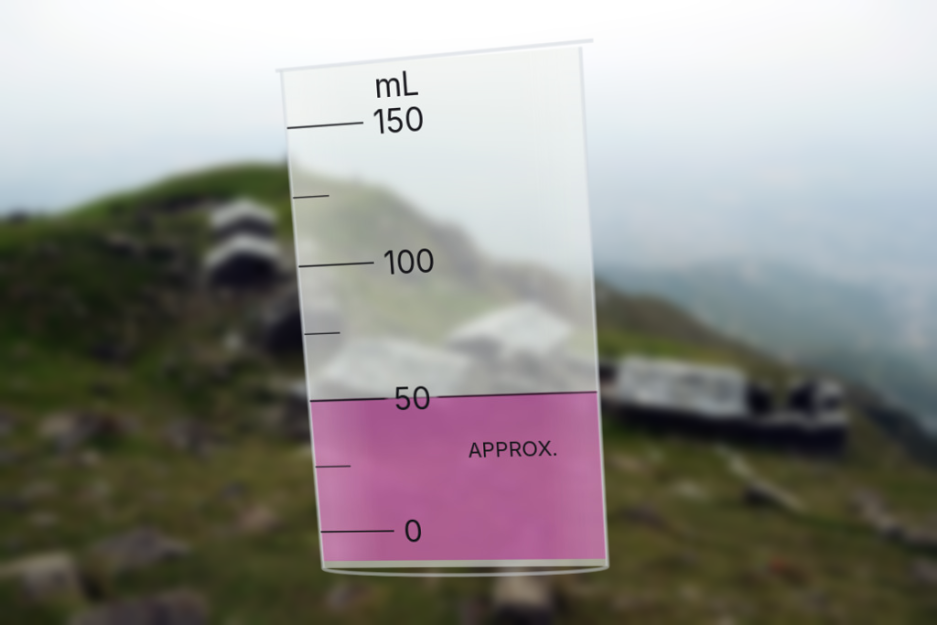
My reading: 50
